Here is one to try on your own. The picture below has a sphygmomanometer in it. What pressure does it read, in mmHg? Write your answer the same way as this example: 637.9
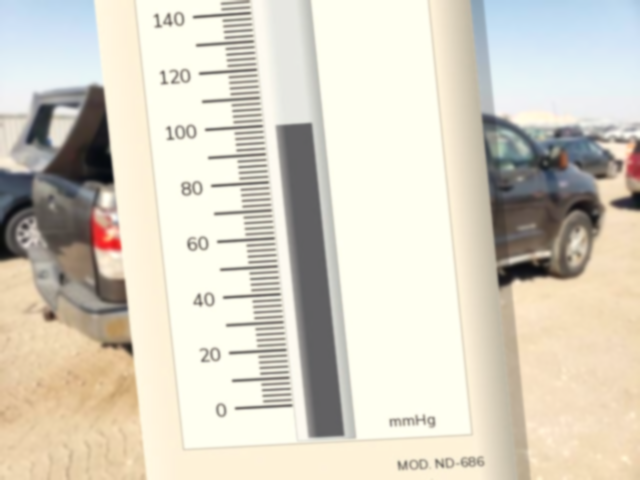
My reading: 100
